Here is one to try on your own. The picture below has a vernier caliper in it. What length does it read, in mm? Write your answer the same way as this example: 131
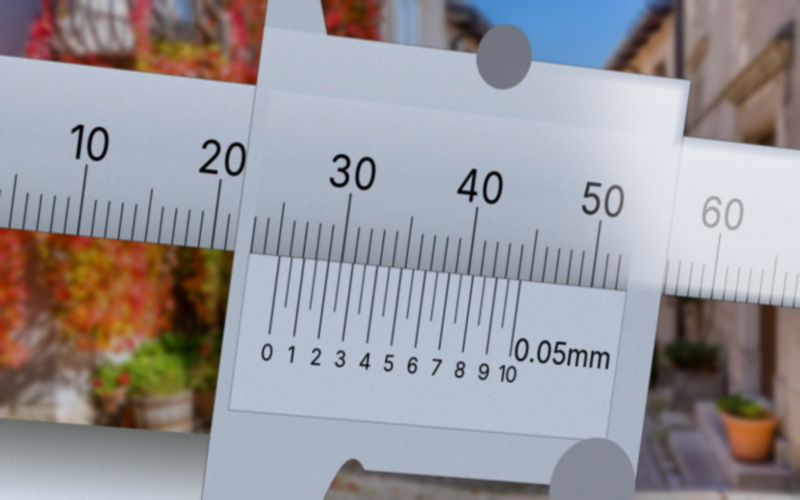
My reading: 25.2
